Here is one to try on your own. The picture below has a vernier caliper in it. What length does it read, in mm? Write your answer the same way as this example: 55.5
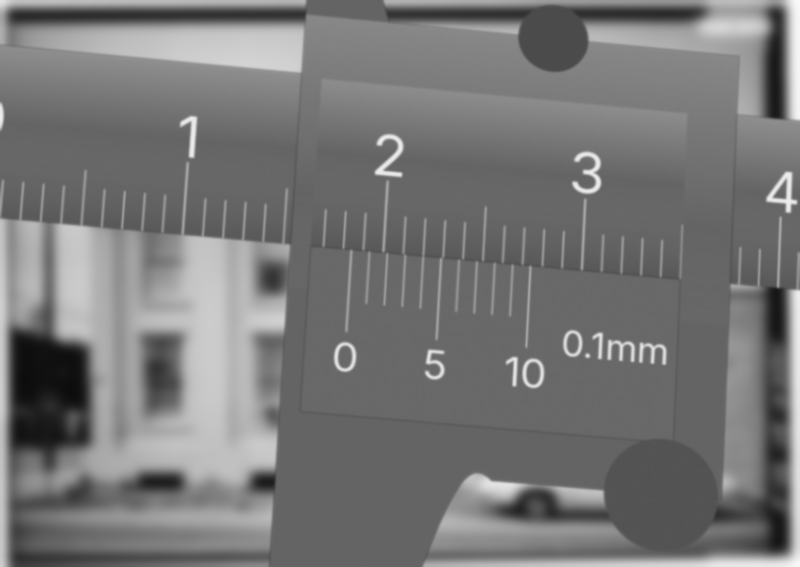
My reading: 18.4
